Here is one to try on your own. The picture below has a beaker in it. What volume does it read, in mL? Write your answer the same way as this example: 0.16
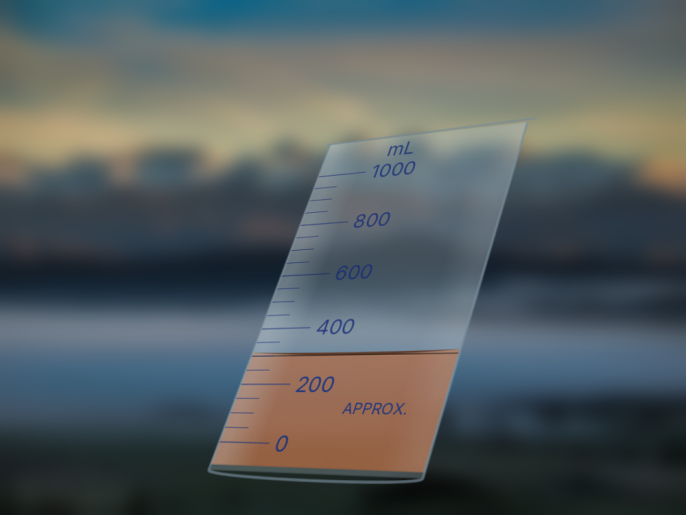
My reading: 300
